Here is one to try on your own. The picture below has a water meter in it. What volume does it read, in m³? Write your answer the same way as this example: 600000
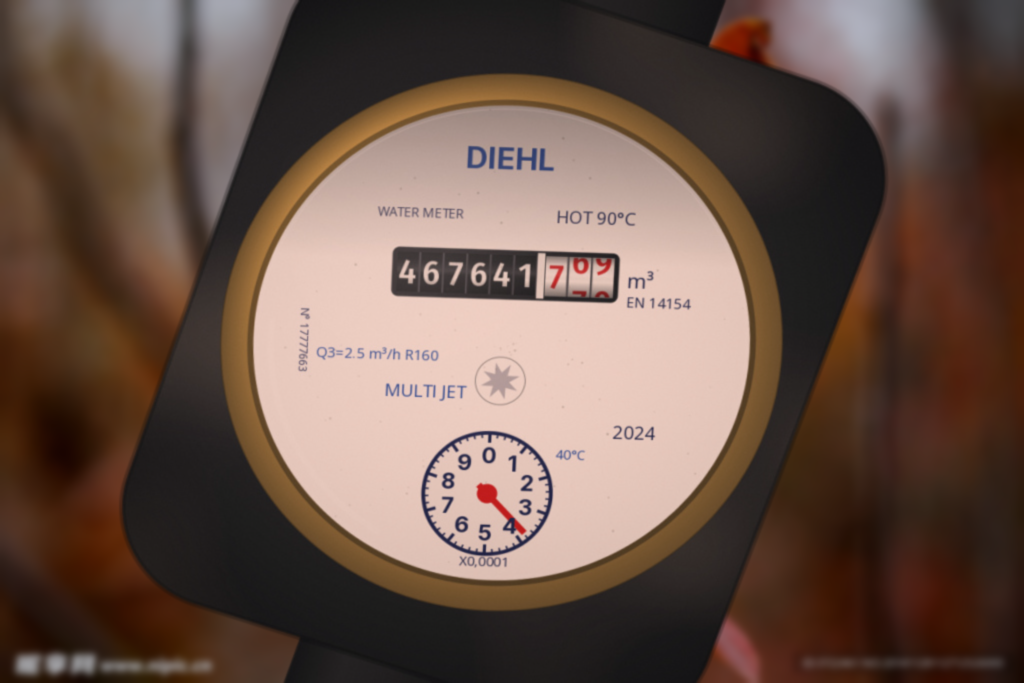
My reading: 467641.7693
